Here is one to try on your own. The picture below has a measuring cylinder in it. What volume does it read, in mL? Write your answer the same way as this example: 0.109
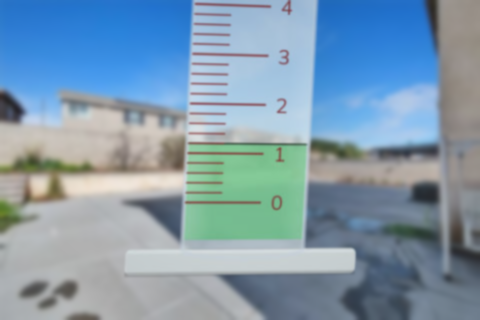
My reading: 1.2
